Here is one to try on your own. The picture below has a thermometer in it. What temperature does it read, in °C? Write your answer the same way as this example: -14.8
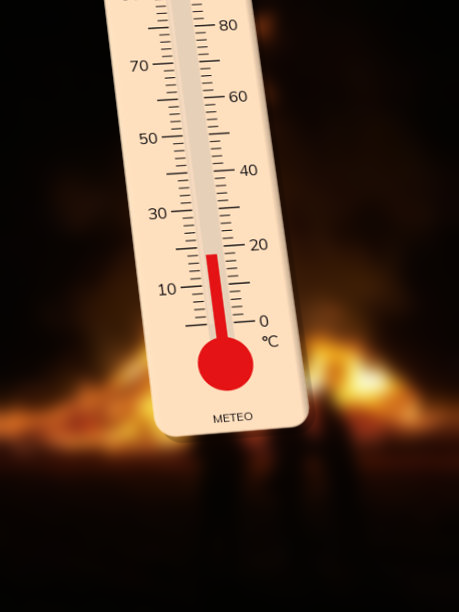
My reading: 18
